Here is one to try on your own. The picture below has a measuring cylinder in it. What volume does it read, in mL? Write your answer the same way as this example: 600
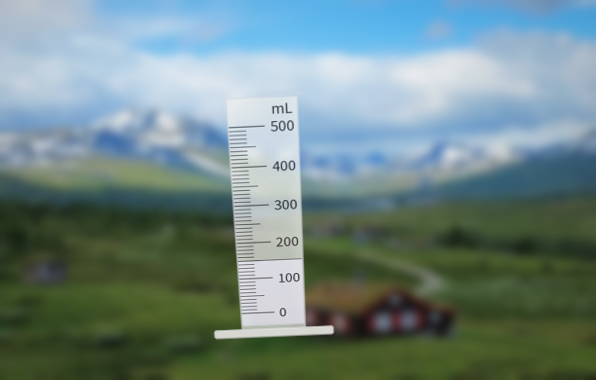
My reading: 150
